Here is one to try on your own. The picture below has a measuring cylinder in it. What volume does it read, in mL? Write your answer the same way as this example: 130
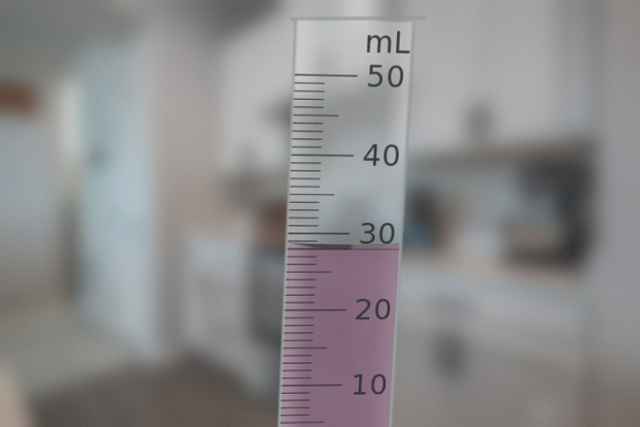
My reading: 28
